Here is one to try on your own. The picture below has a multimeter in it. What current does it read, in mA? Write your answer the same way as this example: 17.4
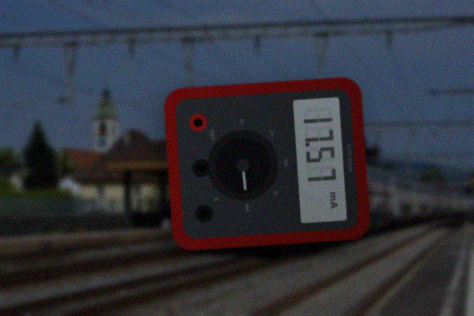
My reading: 17.57
